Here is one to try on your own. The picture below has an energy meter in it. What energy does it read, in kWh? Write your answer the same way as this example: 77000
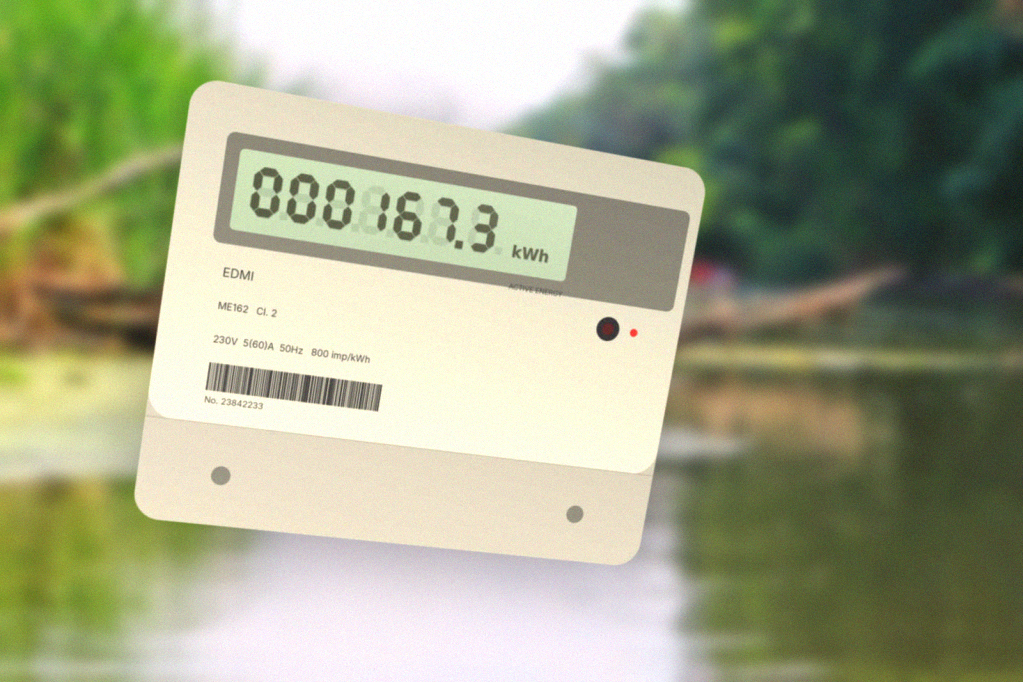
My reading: 167.3
